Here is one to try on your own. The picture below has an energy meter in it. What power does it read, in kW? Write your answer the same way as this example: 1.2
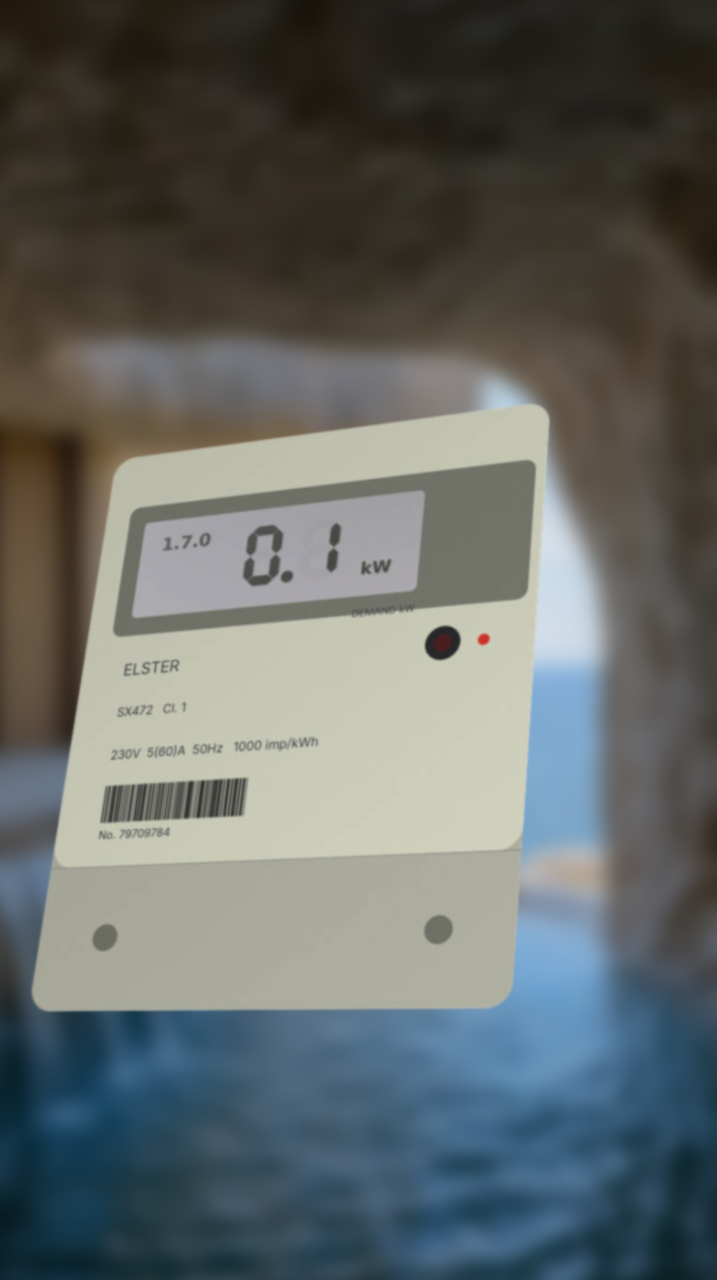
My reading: 0.1
